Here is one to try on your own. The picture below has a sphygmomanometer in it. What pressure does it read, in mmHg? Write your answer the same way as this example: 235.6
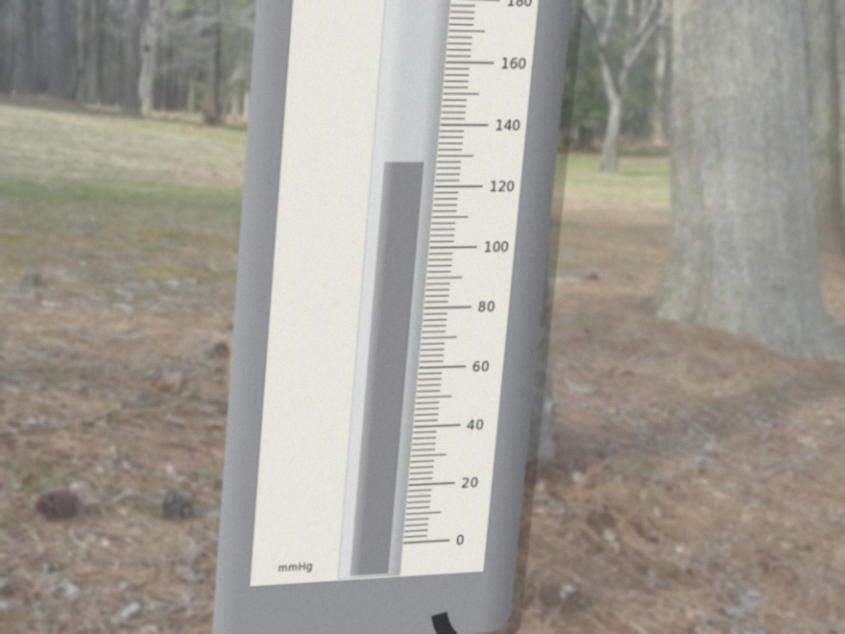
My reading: 128
